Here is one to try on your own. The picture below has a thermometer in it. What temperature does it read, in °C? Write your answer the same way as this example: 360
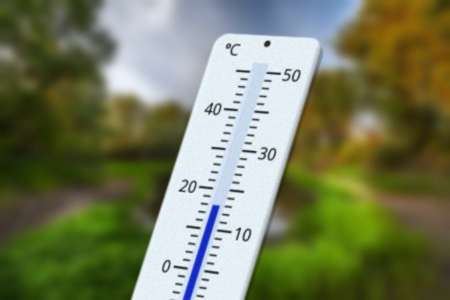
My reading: 16
